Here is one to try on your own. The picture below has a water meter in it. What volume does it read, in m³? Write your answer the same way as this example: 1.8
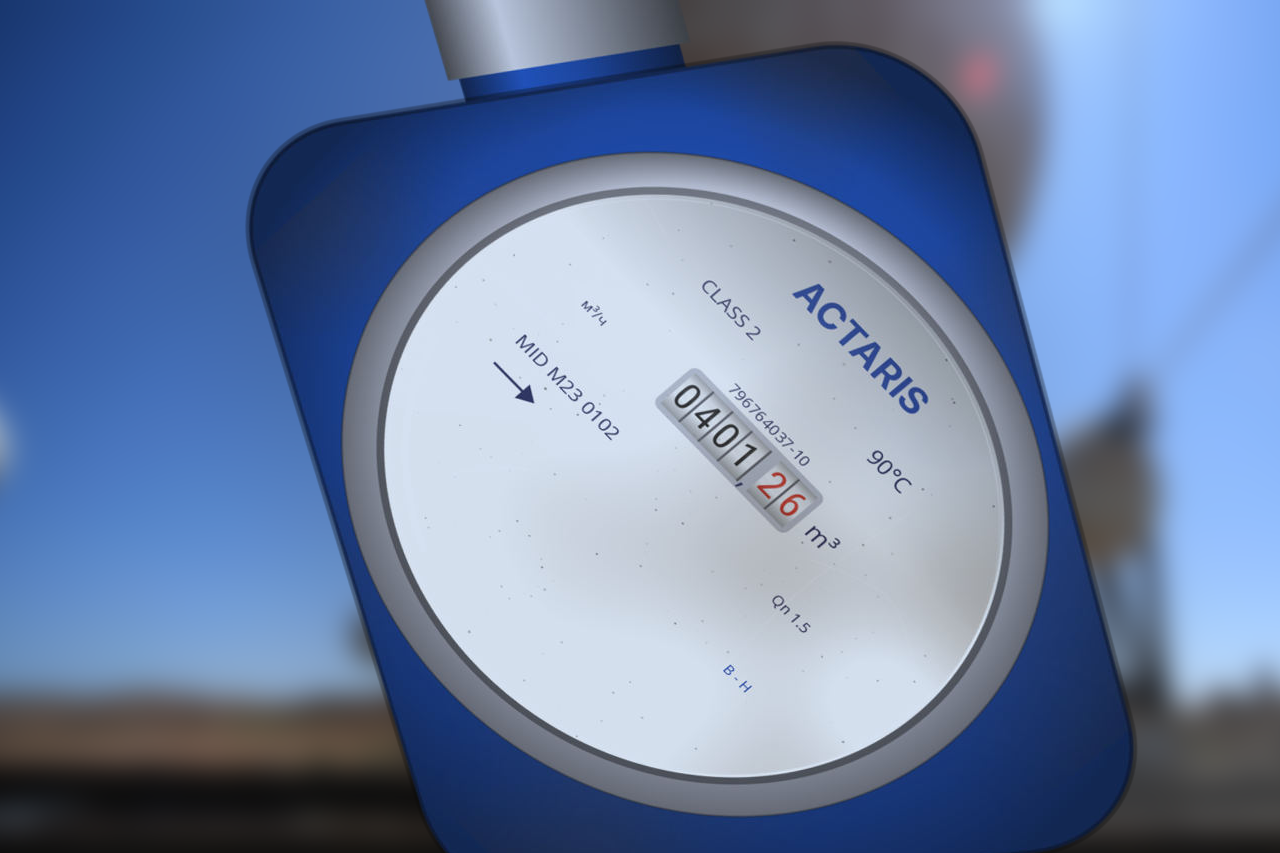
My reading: 401.26
